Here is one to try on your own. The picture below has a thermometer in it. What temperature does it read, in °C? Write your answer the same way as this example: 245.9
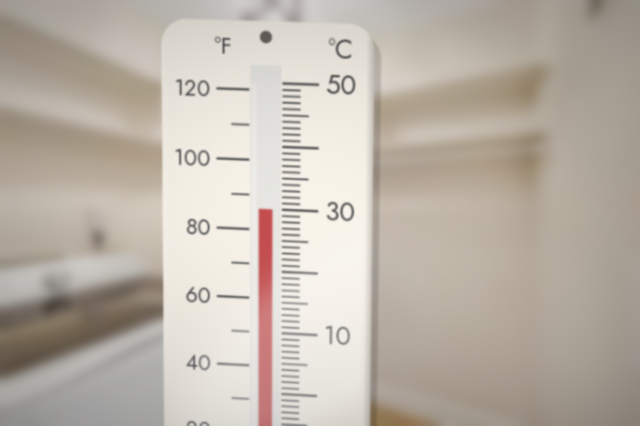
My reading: 30
